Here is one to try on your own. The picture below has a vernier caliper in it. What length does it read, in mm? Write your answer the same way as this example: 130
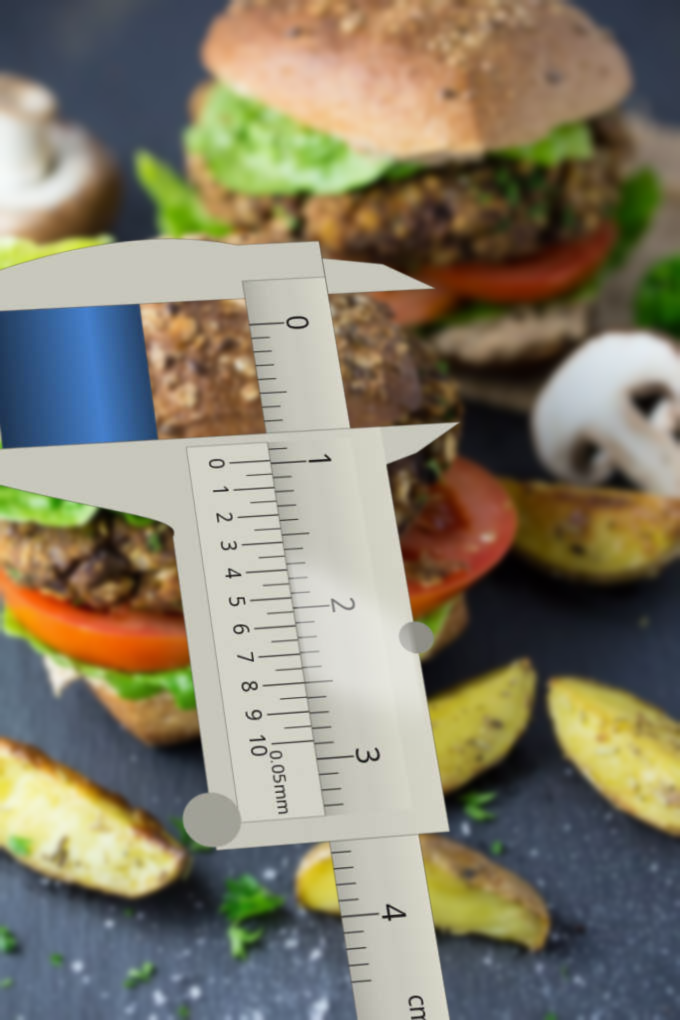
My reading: 9.8
